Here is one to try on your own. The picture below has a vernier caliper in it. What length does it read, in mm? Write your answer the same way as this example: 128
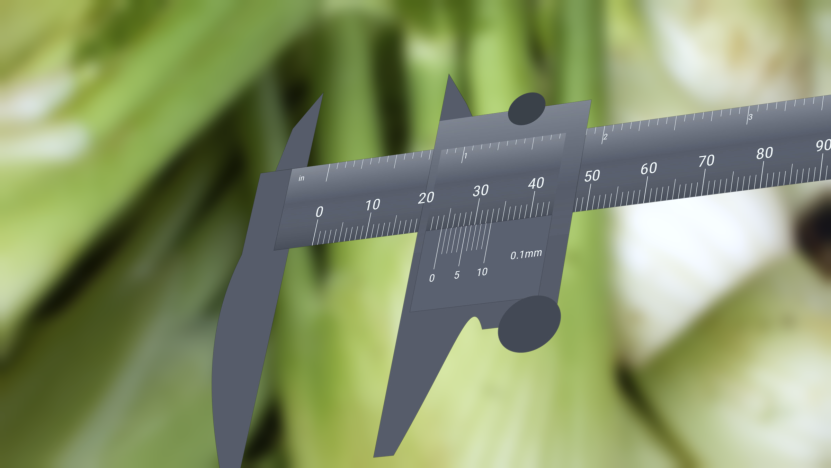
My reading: 24.0
